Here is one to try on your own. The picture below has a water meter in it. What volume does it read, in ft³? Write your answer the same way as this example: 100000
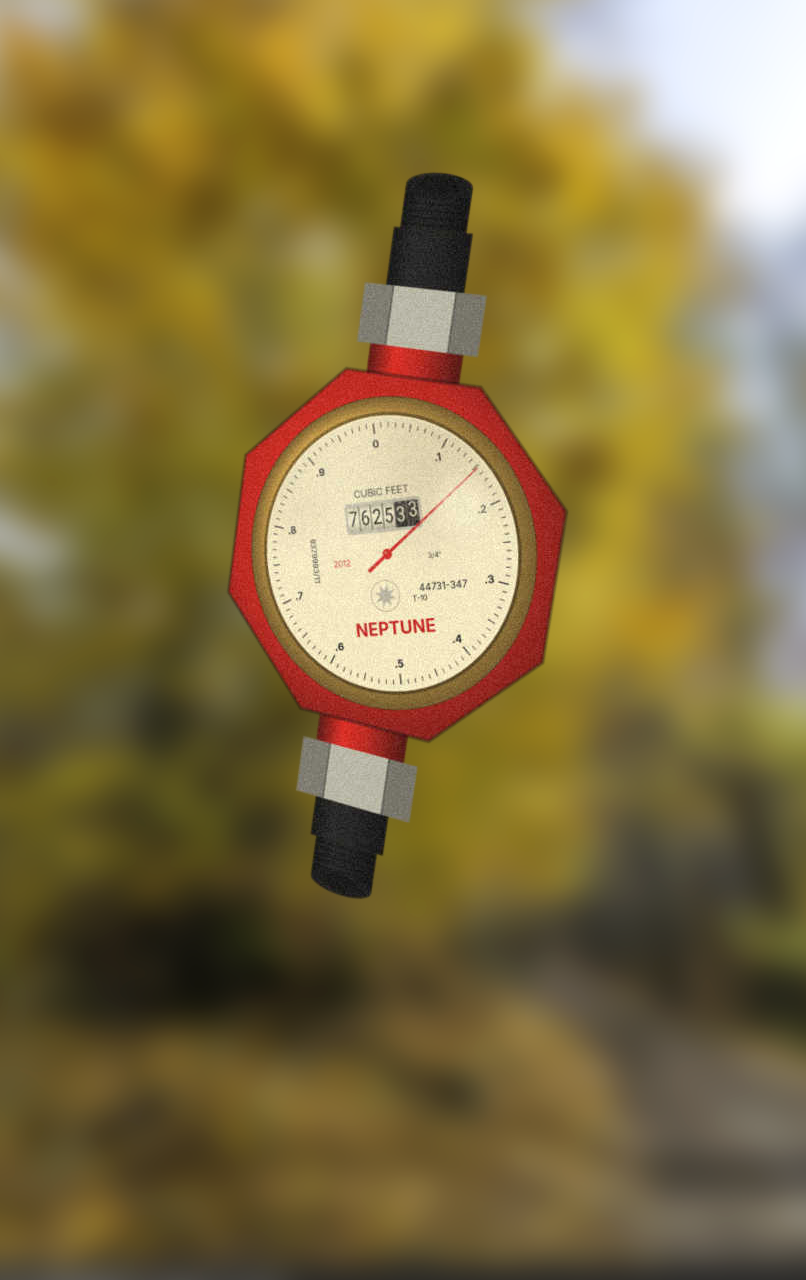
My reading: 762533.15
